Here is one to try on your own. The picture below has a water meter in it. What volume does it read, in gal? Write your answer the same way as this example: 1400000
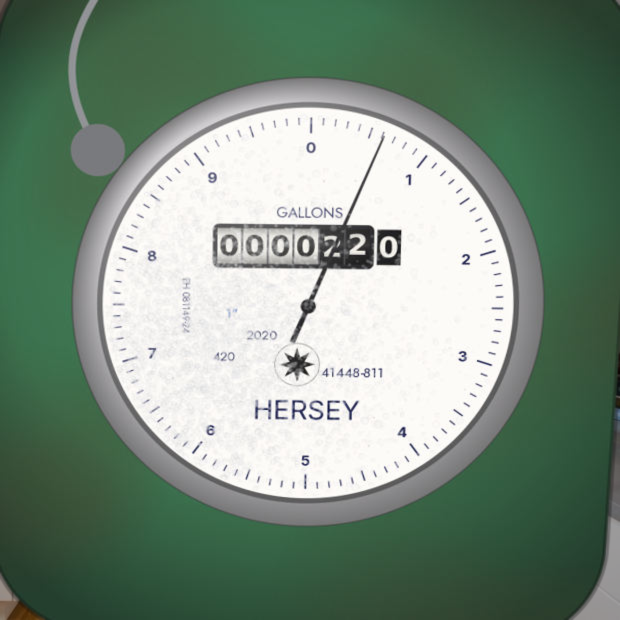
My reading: 220.6
